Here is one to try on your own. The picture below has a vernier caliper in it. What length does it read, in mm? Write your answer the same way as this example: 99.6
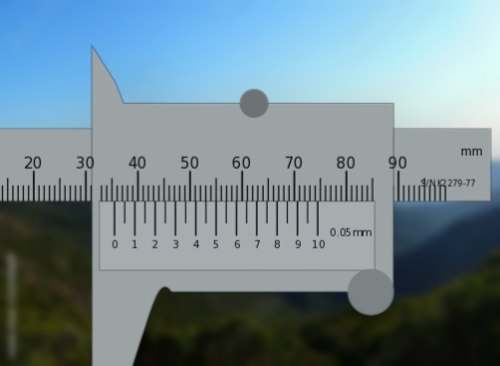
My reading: 35.5
